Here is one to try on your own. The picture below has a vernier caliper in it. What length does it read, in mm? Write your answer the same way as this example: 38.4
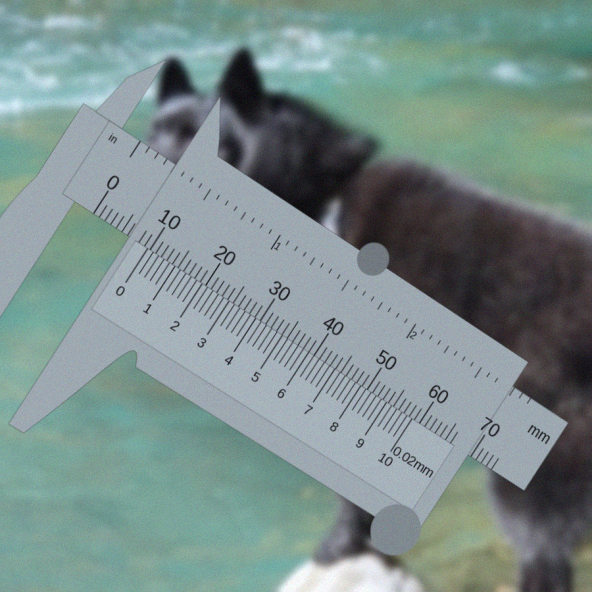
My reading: 9.6
